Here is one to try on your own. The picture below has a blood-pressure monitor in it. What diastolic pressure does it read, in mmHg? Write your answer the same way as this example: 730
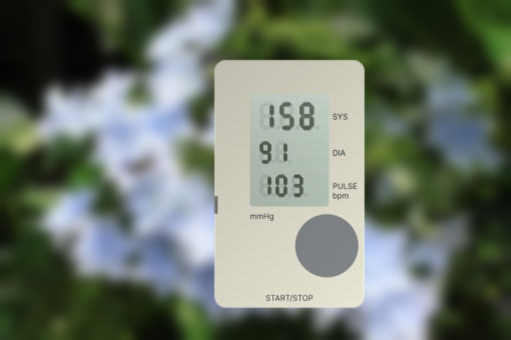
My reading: 91
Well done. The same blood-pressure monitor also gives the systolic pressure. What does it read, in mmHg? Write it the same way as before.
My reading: 158
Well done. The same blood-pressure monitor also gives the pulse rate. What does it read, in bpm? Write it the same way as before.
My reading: 103
